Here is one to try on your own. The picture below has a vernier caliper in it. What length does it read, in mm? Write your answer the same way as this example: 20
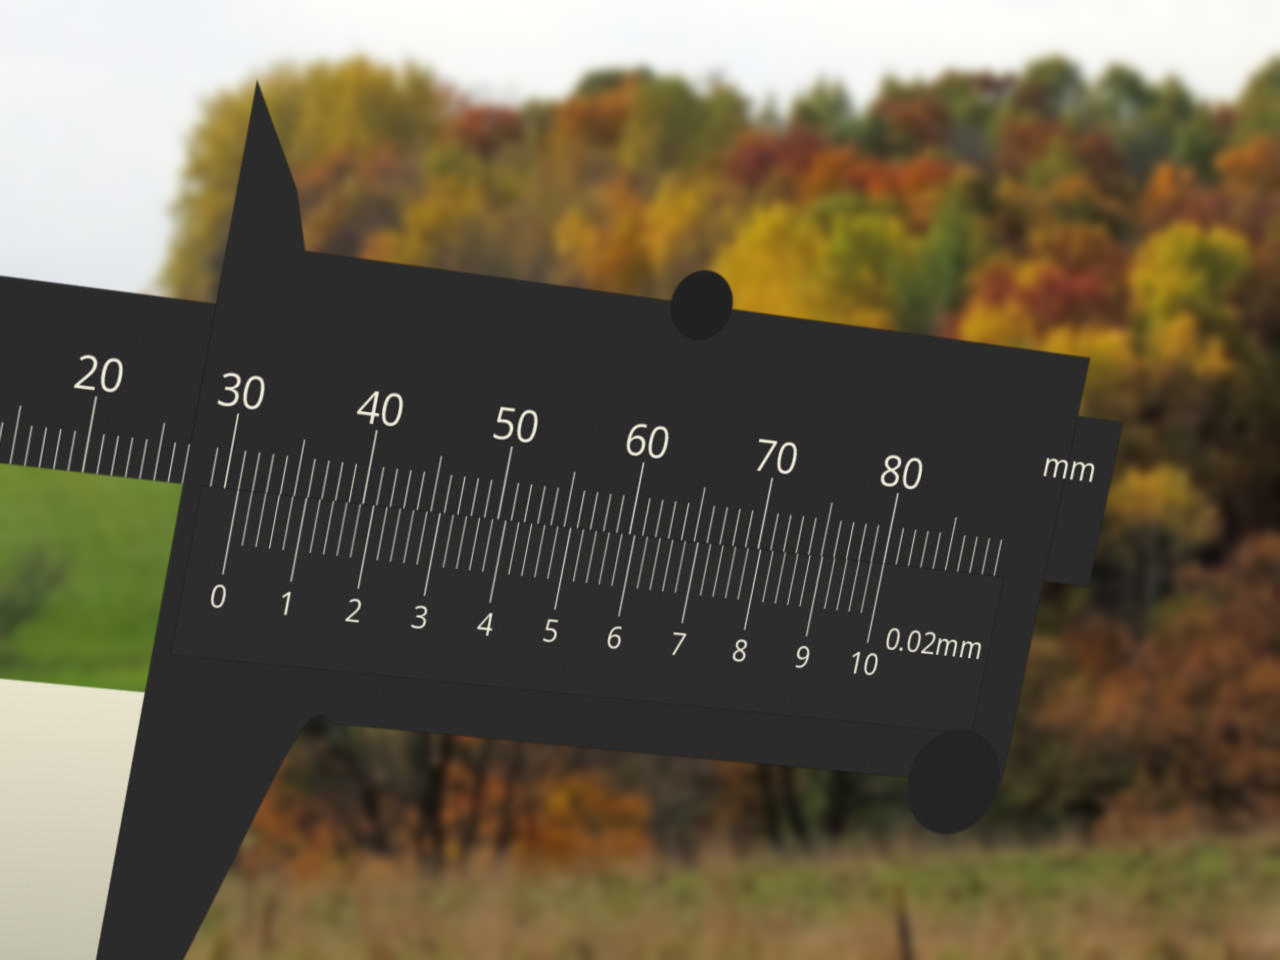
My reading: 31.0
